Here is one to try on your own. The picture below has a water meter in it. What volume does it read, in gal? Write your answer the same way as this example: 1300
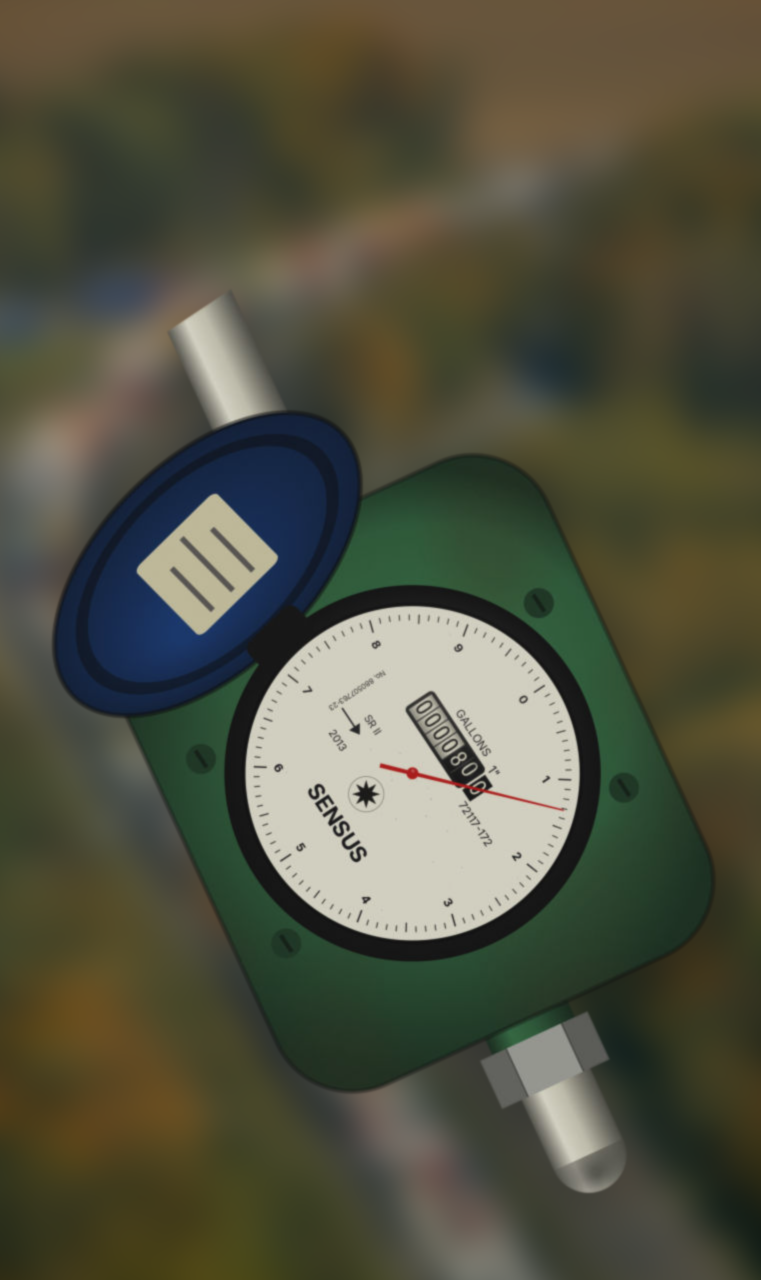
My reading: 801.3
